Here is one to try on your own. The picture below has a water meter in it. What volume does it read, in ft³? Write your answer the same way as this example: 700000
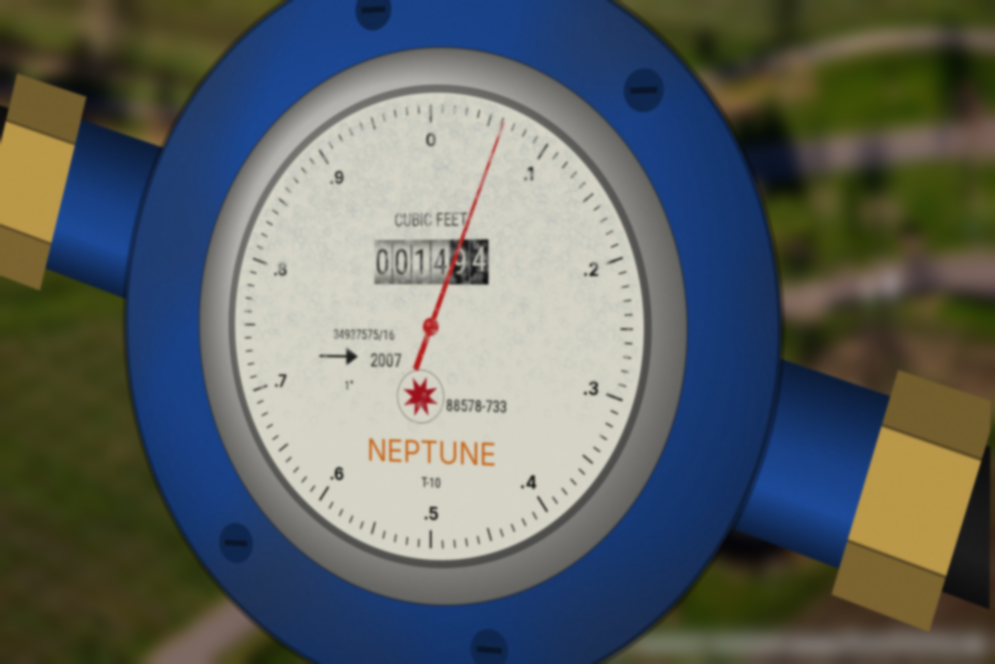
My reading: 1494.06
